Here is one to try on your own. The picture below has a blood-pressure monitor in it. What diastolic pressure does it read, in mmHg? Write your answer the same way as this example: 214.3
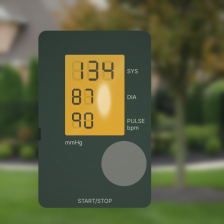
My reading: 87
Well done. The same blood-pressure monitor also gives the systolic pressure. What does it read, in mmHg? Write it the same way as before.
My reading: 134
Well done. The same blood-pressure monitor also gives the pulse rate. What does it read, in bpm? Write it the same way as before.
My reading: 90
